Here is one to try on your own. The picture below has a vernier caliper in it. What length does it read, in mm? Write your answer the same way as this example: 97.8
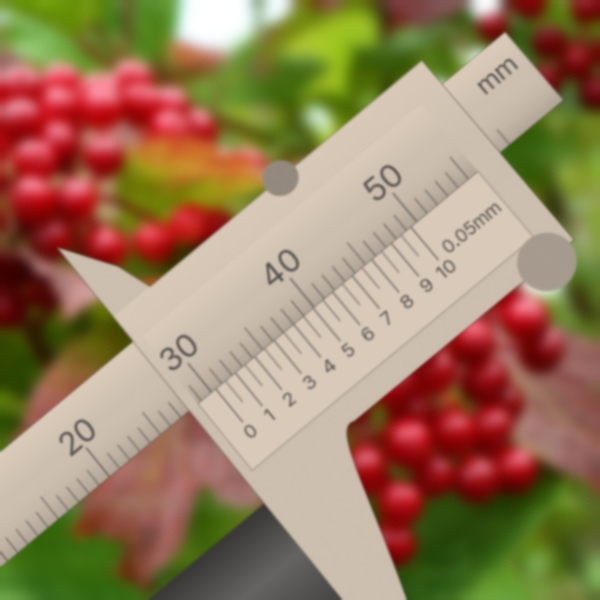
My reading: 30.4
